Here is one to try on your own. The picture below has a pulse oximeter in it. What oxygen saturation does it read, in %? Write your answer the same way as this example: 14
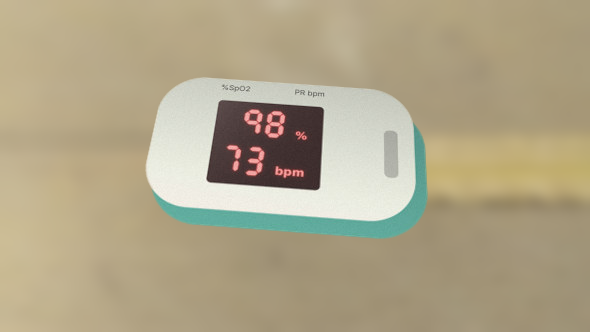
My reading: 98
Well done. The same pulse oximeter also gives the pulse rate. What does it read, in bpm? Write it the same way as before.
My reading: 73
